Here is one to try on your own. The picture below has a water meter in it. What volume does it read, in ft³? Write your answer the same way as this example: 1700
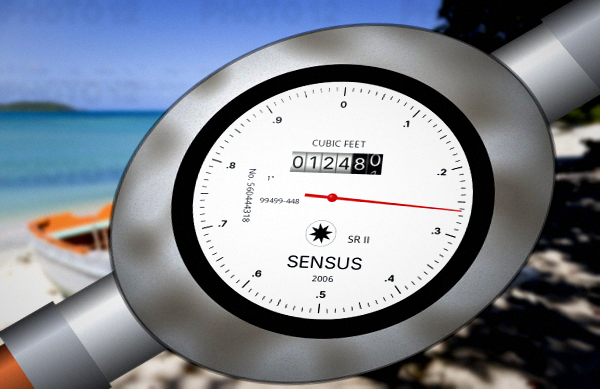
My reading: 12480.26
